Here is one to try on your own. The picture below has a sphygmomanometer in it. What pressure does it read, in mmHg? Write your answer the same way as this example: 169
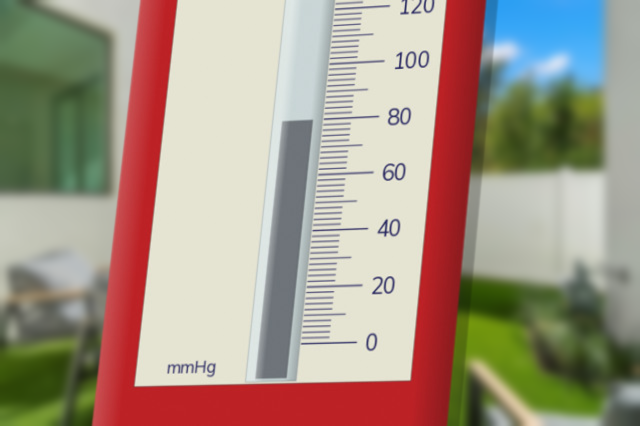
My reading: 80
